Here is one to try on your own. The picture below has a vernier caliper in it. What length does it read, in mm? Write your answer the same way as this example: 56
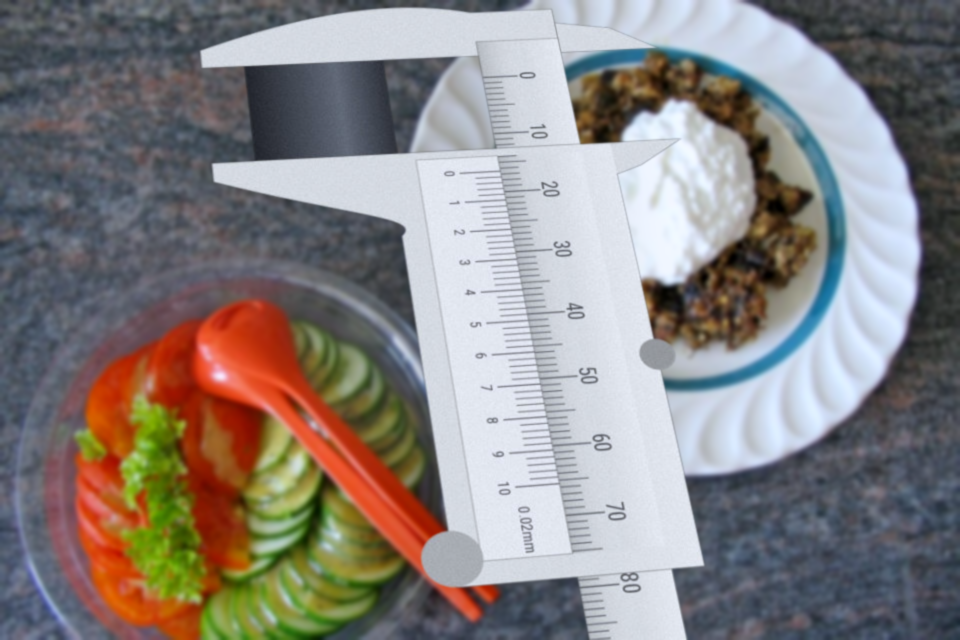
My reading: 16.5
